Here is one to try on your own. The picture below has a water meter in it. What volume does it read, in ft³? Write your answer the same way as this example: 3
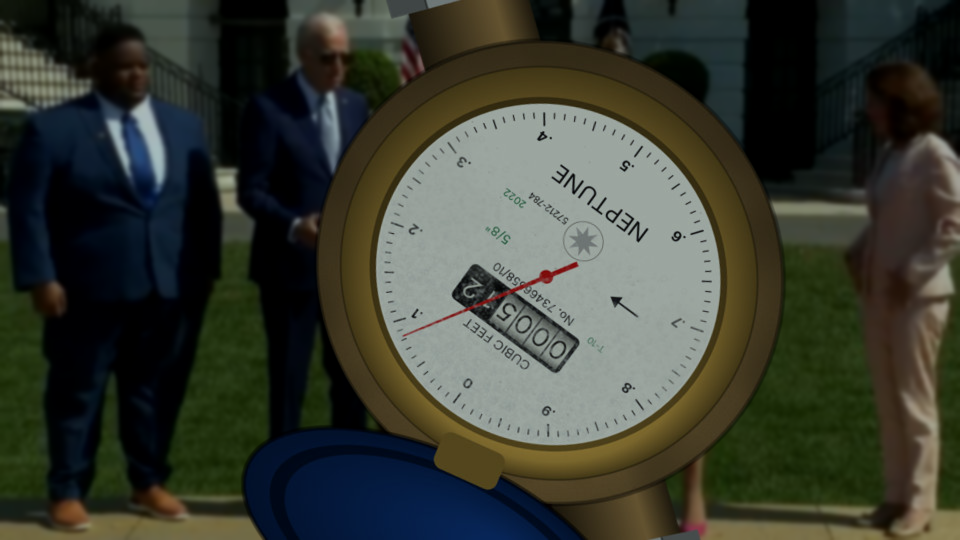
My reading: 512.08
